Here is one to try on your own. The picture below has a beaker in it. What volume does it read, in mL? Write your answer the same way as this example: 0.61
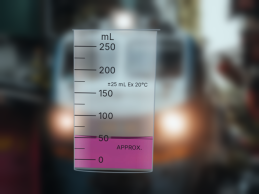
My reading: 50
